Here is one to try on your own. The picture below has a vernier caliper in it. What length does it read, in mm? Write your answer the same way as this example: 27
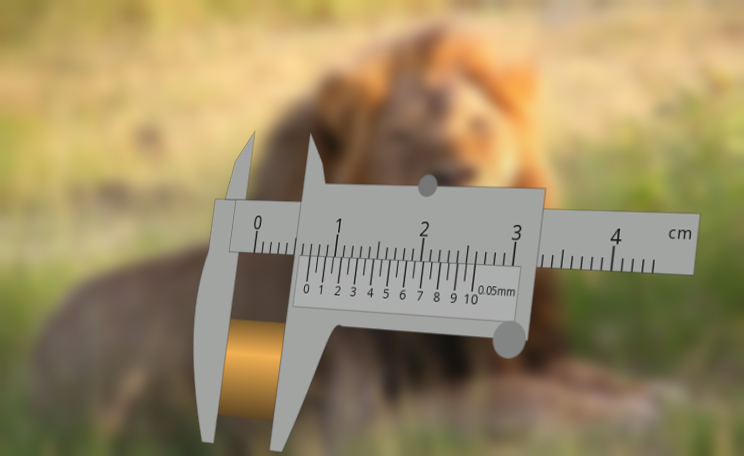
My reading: 7.0
